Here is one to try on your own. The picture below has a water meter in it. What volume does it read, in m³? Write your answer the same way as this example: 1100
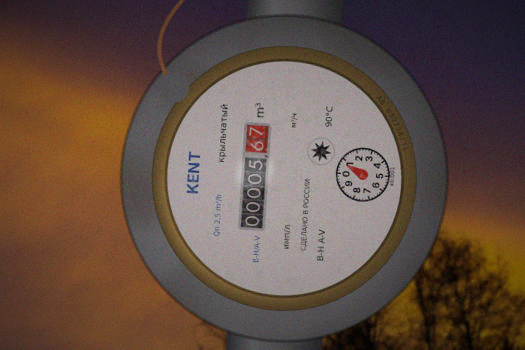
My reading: 5.670
